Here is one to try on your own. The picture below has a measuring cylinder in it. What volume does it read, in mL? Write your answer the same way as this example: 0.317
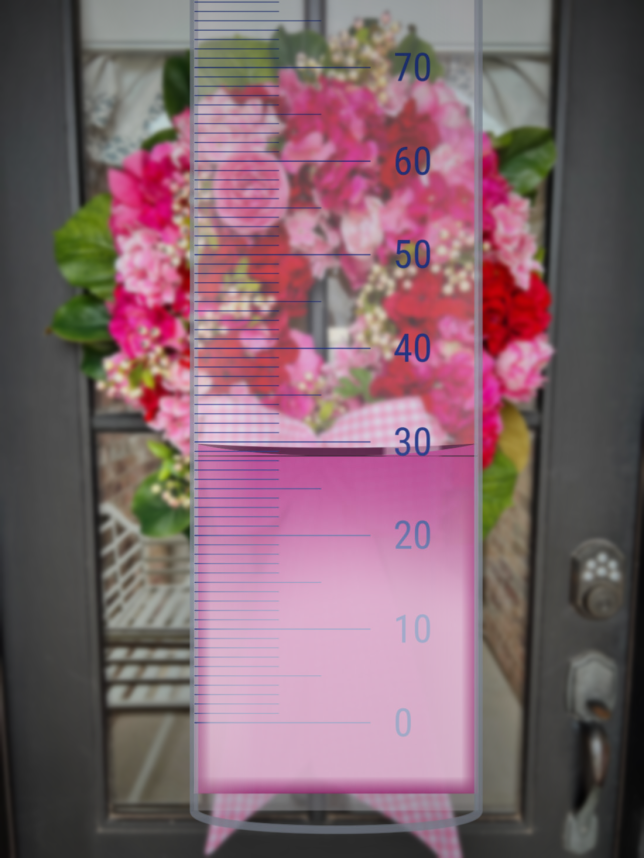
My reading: 28.5
